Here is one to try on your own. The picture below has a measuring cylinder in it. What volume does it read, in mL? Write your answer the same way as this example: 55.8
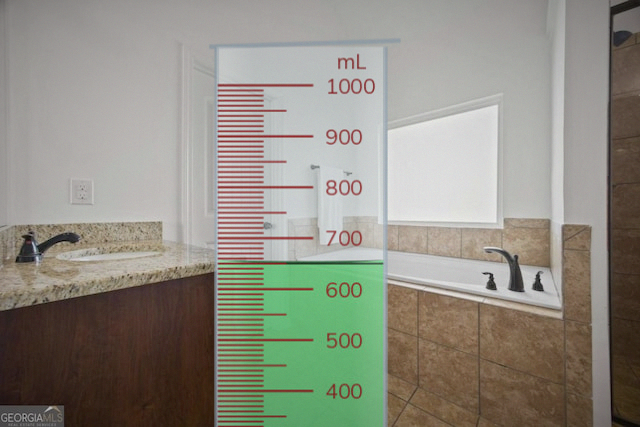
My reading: 650
